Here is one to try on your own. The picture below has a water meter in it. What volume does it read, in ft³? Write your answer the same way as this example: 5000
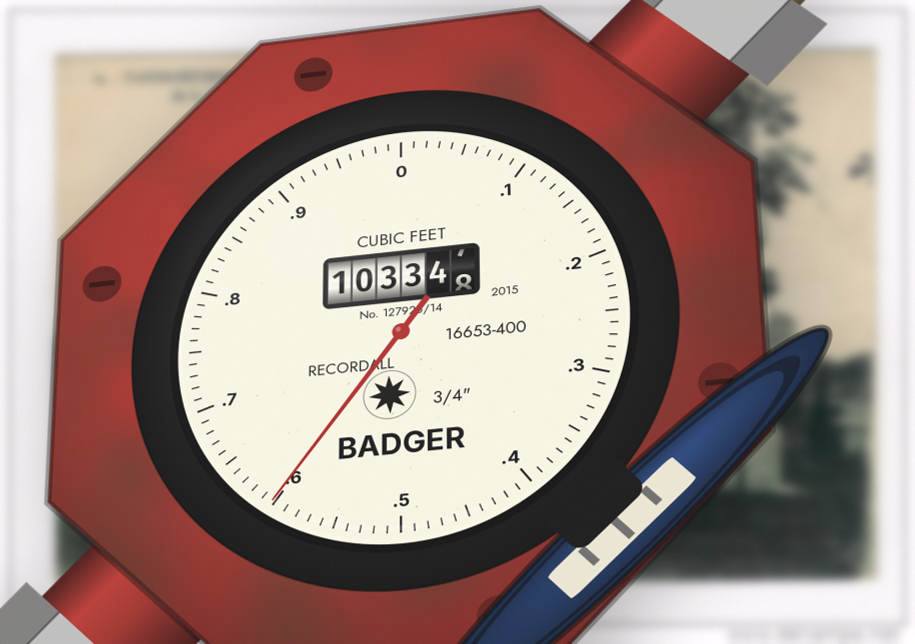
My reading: 103347.60
